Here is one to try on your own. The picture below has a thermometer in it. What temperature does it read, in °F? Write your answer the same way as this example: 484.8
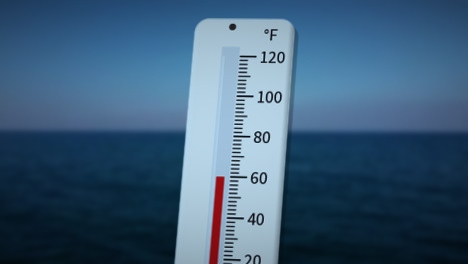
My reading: 60
